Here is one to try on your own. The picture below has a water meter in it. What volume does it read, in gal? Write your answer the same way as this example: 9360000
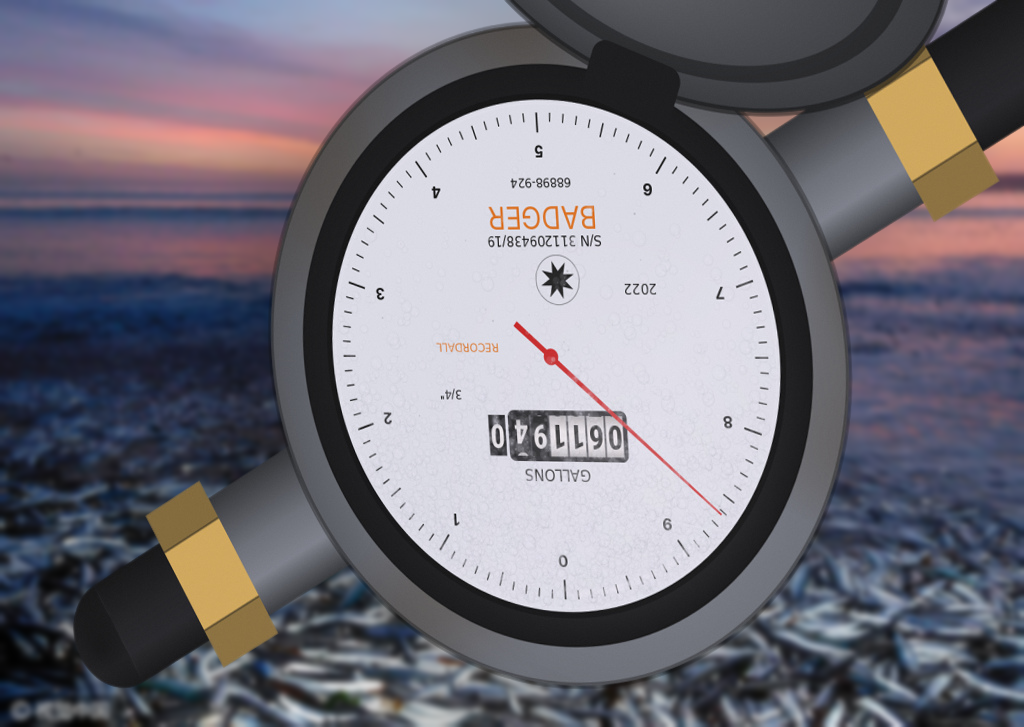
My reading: 611938.6
